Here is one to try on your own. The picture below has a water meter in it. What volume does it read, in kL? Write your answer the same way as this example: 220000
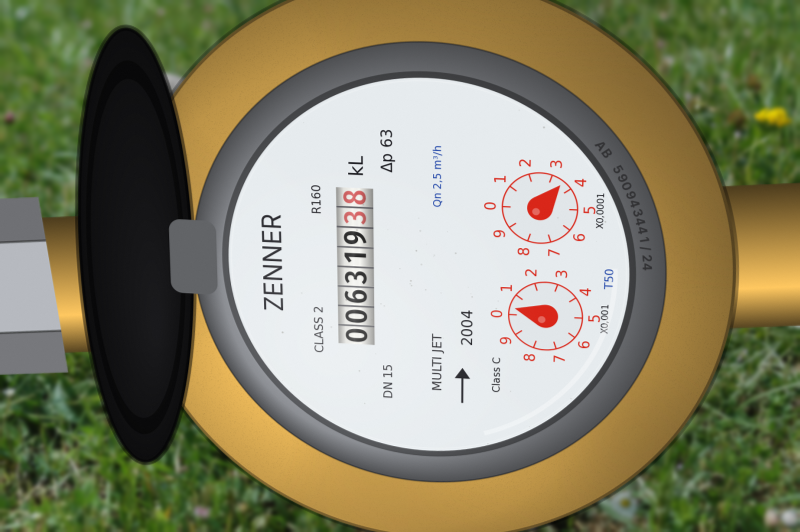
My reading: 6319.3803
